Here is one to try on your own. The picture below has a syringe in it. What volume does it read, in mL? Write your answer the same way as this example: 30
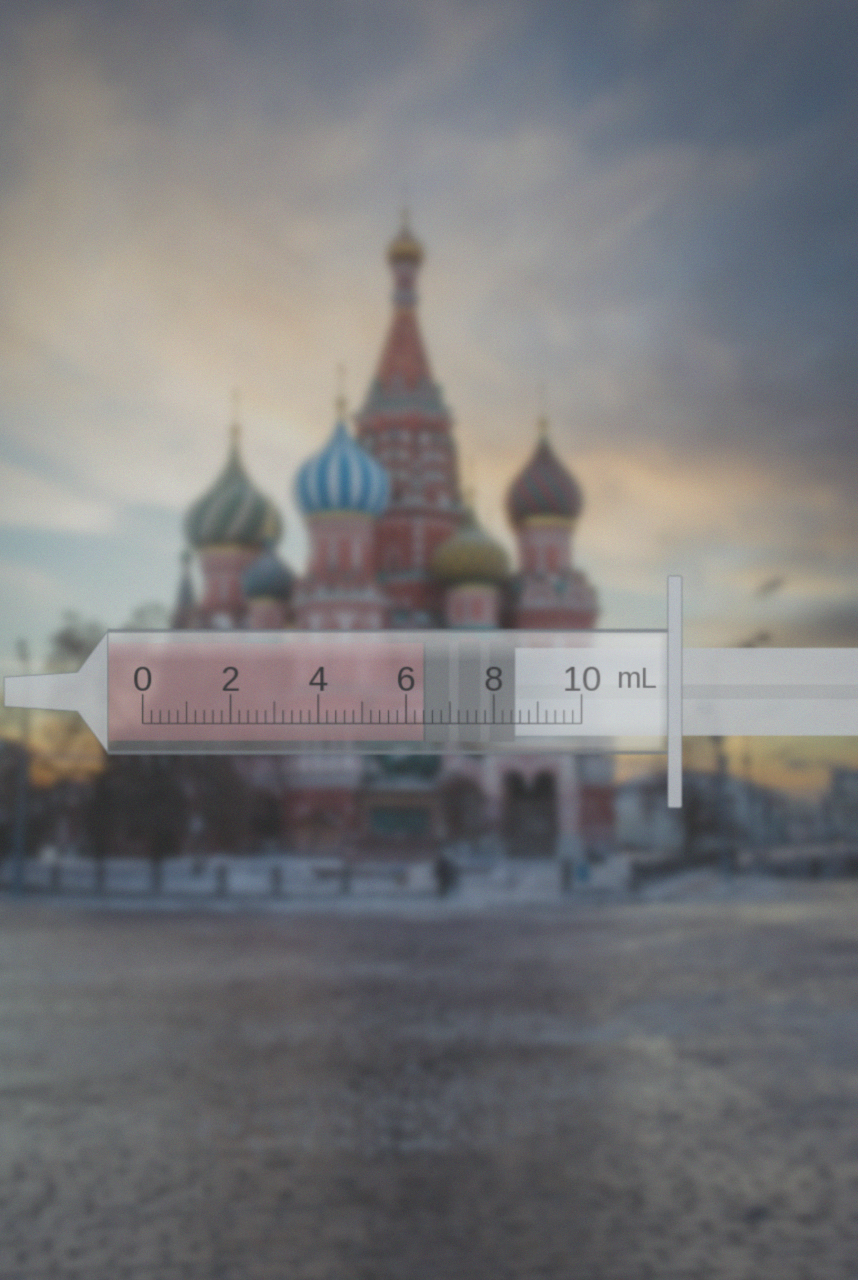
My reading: 6.4
